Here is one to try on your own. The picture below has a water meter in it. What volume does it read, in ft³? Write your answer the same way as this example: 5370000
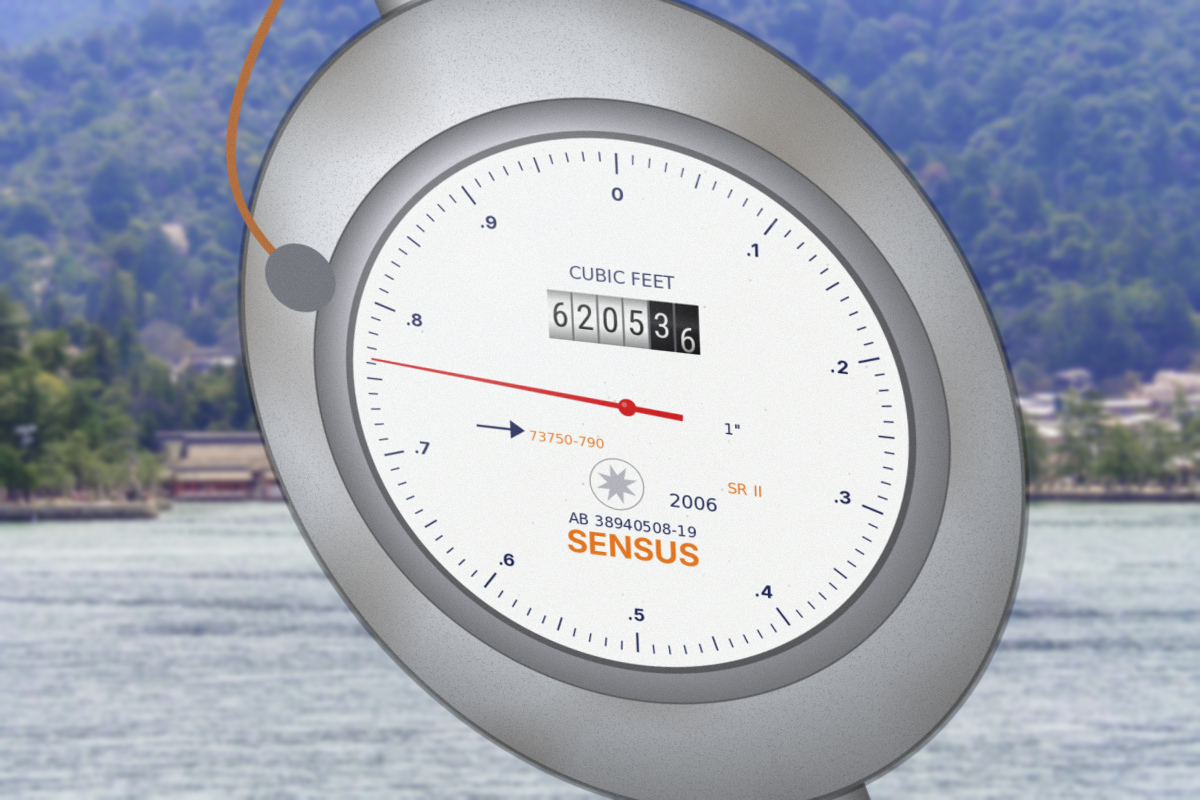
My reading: 620535.76
